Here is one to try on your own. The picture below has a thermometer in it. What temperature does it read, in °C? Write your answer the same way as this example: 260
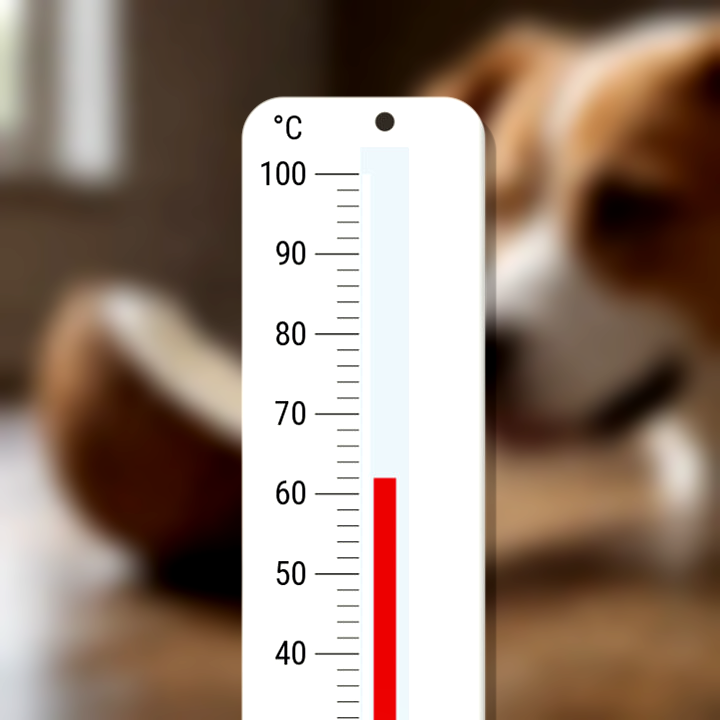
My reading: 62
